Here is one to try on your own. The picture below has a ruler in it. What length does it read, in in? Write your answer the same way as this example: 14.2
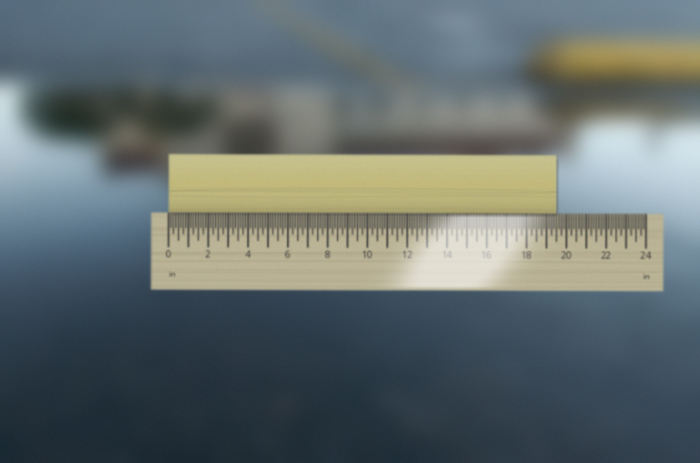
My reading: 19.5
